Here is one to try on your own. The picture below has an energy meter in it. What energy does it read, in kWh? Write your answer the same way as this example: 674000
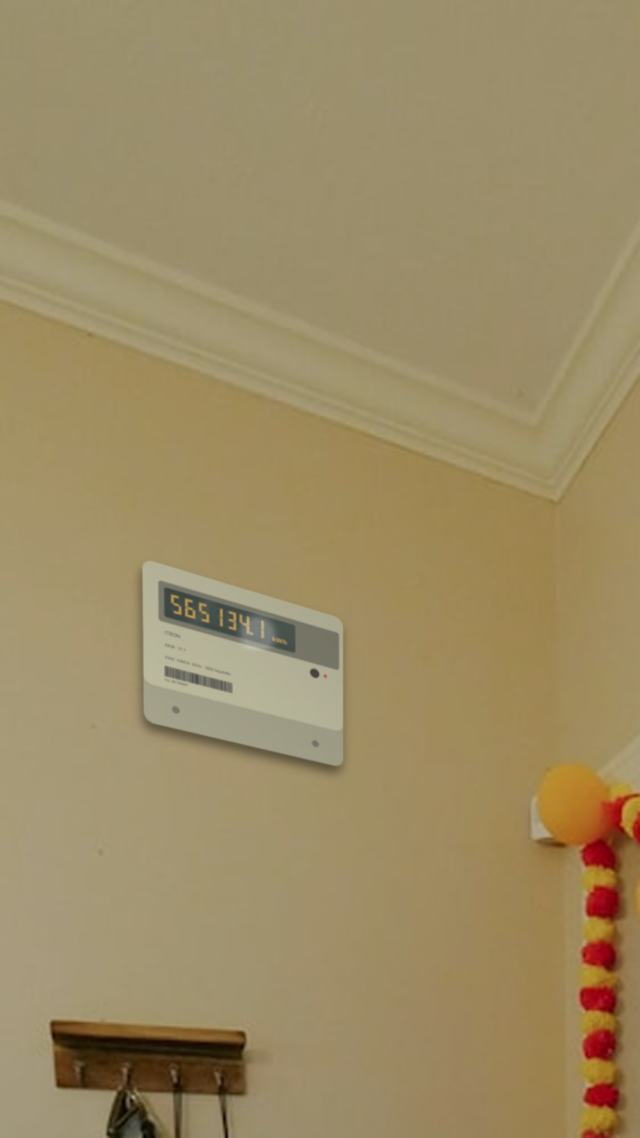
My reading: 565134.1
